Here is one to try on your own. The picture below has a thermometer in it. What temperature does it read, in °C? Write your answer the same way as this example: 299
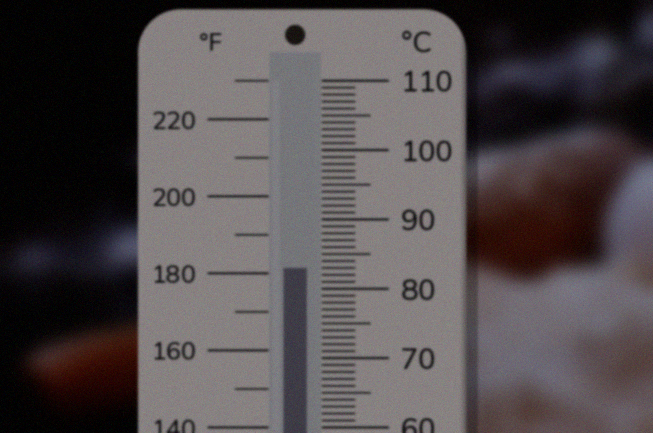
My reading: 83
